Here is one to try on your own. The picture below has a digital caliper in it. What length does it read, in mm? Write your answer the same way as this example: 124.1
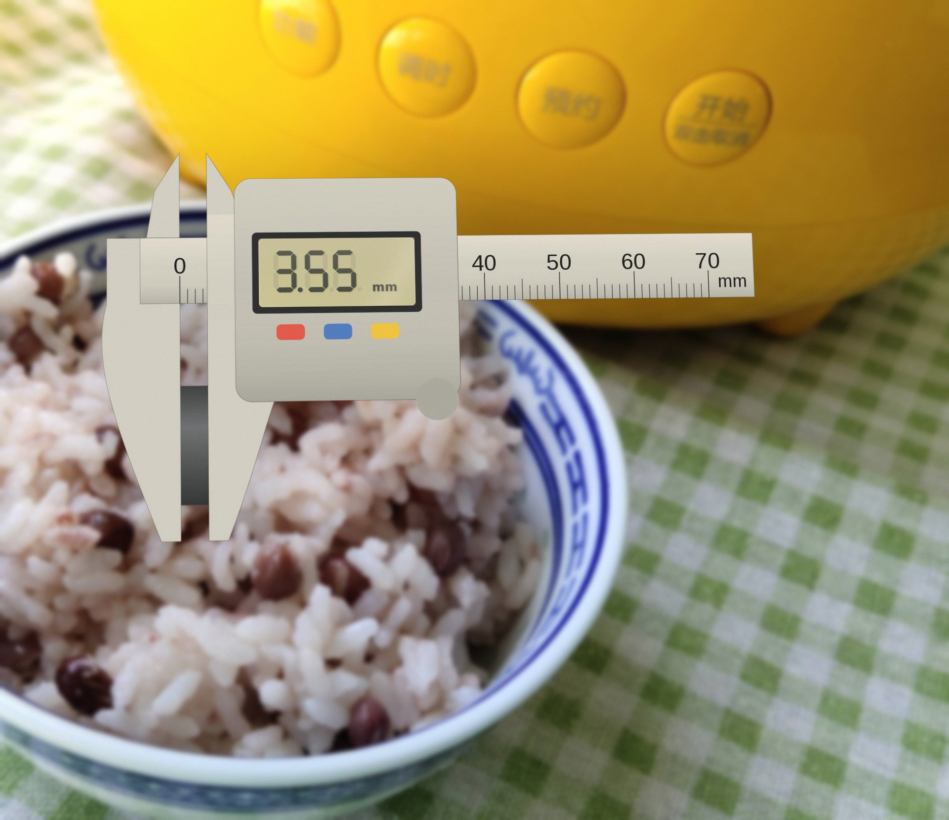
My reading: 3.55
